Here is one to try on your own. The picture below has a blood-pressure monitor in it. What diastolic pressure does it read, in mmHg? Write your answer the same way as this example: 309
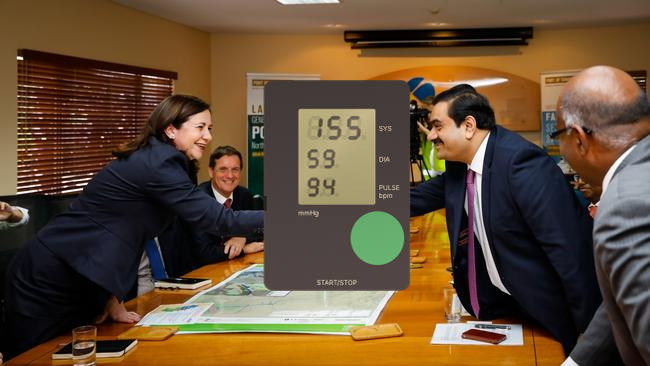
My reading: 59
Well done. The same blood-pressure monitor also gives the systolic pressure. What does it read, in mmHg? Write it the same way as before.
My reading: 155
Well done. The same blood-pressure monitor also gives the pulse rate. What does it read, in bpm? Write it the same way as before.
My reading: 94
